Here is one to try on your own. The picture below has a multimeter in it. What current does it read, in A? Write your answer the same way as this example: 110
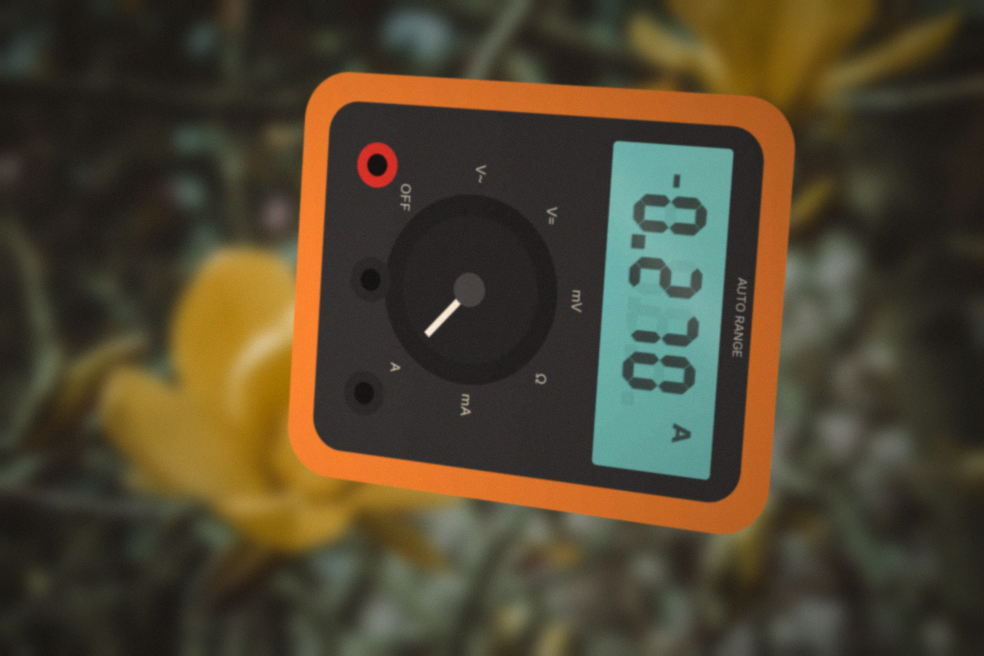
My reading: -0.270
